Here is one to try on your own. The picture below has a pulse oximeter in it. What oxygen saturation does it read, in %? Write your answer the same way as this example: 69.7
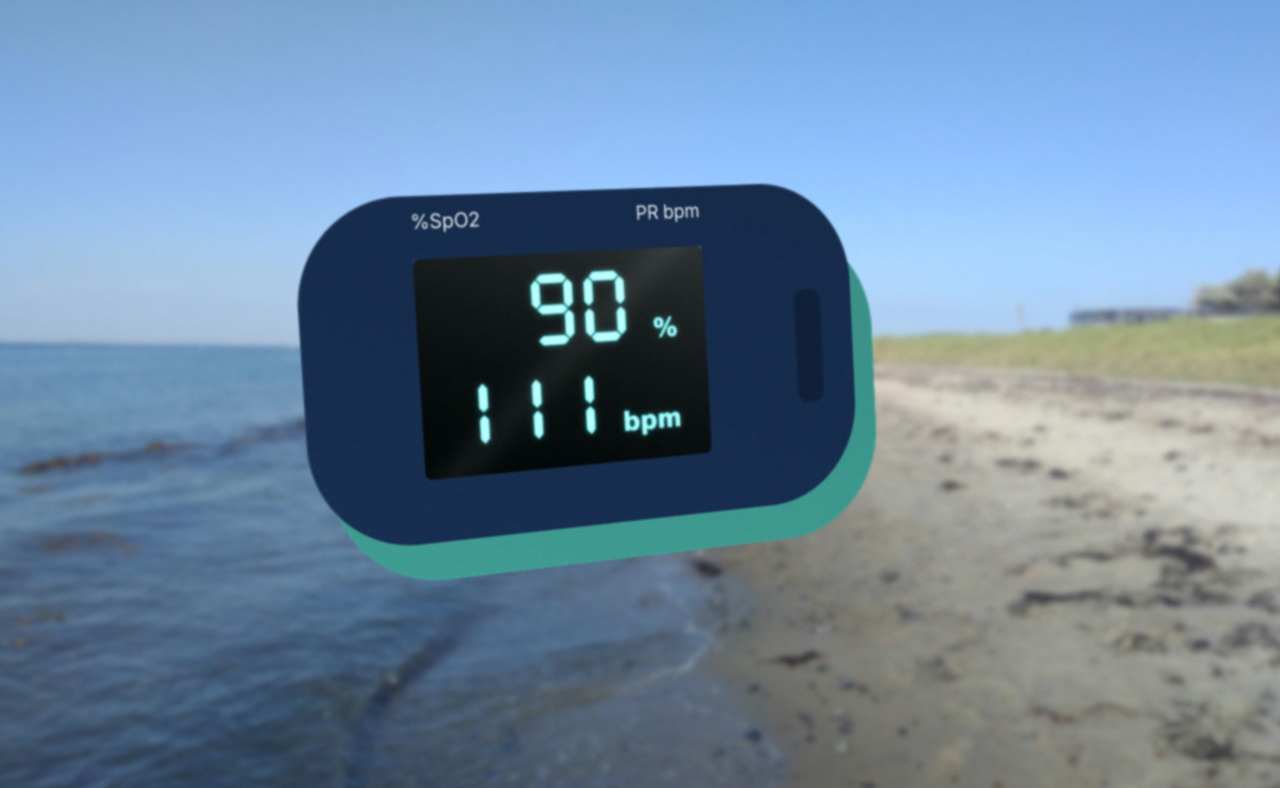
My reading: 90
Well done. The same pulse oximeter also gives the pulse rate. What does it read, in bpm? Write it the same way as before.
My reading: 111
